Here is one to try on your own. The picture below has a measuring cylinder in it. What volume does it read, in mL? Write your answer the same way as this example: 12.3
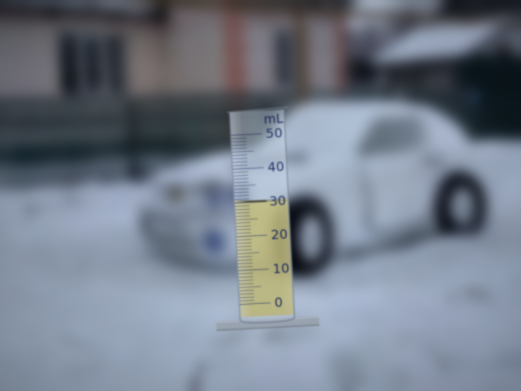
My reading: 30
